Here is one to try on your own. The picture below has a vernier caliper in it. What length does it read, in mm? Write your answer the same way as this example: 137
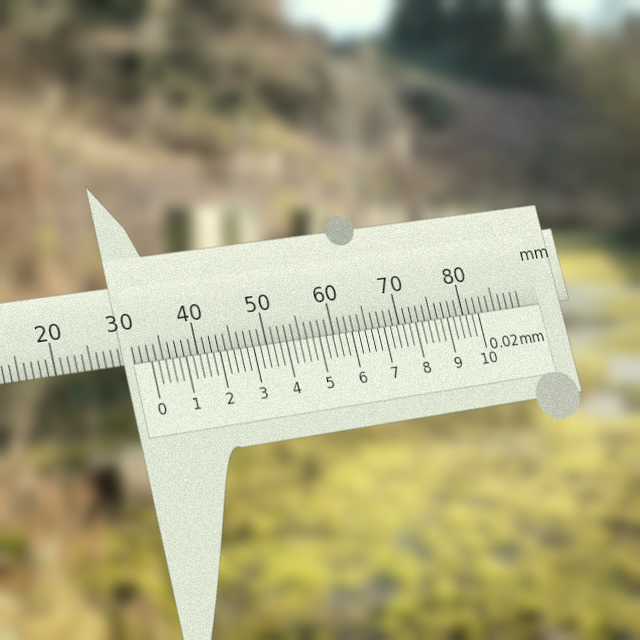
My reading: 33.4
